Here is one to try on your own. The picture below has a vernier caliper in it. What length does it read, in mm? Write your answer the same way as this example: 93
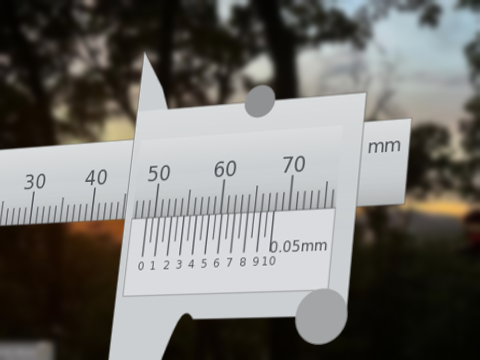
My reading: 48.8
